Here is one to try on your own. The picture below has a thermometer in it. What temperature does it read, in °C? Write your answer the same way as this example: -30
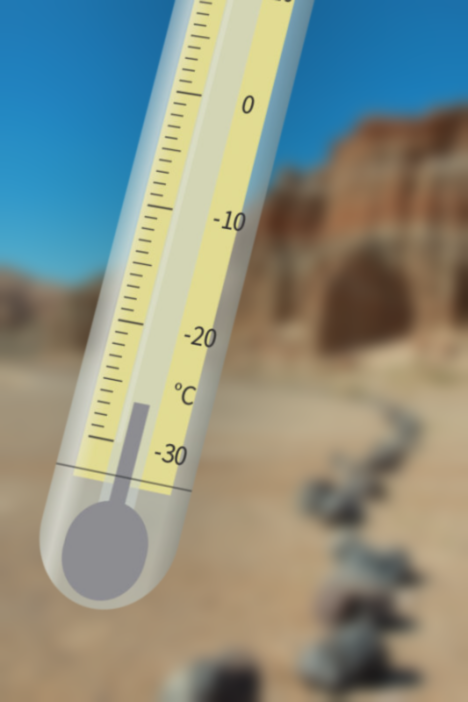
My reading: -26.5
